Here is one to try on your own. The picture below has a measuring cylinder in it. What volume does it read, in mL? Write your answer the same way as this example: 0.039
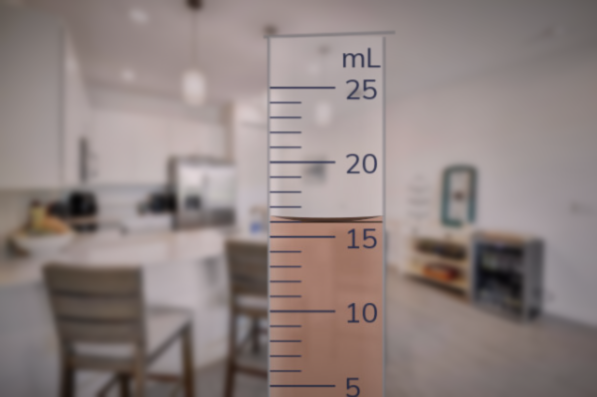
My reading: 16
